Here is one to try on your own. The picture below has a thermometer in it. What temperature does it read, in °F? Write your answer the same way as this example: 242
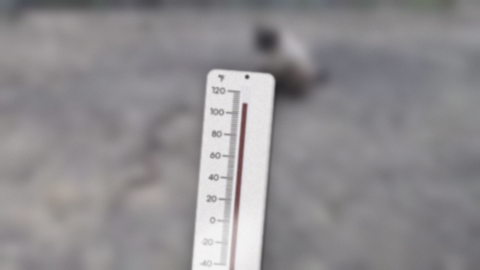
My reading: 110
